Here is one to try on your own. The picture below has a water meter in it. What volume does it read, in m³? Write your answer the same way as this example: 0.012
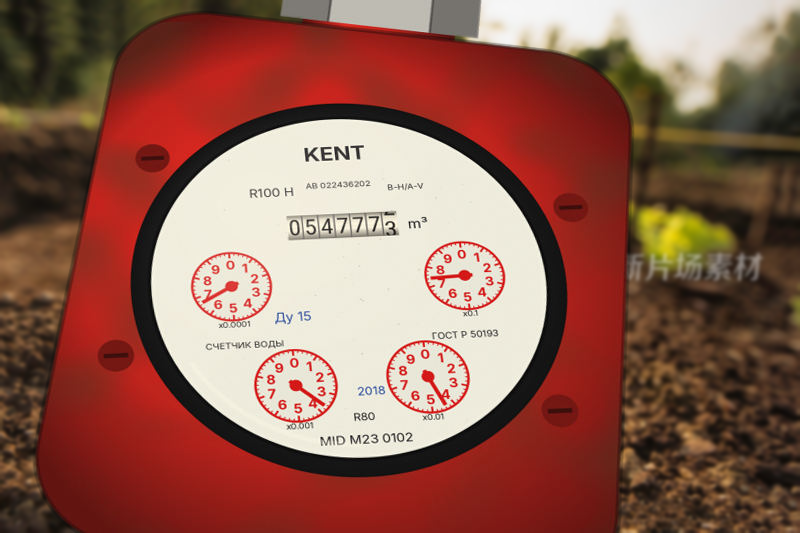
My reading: 547772.7436
